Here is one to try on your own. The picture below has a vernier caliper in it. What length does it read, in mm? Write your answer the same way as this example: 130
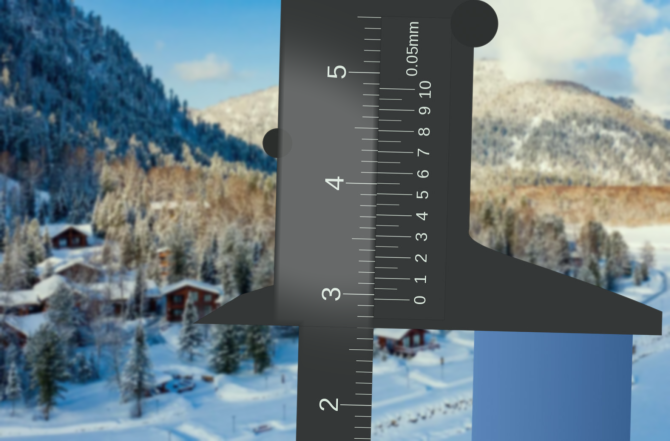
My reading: 29.6
